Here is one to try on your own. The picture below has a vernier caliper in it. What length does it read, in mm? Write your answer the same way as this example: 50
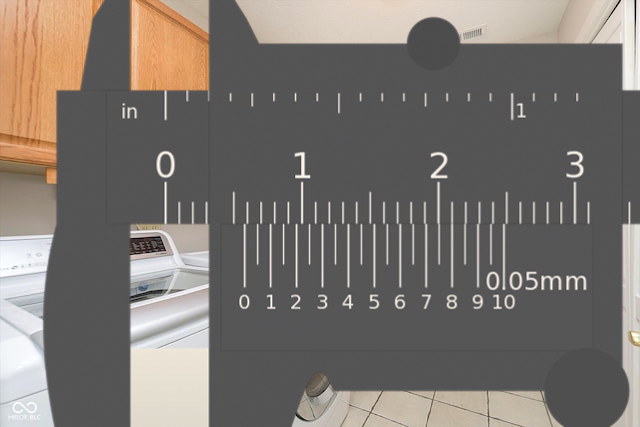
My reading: 5.8
